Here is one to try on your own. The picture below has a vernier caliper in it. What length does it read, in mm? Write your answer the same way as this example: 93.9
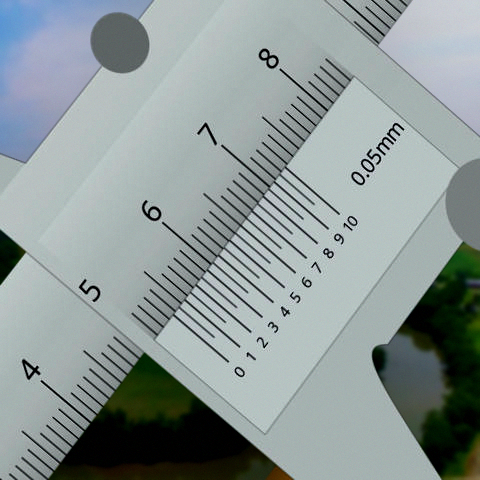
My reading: 53.6
